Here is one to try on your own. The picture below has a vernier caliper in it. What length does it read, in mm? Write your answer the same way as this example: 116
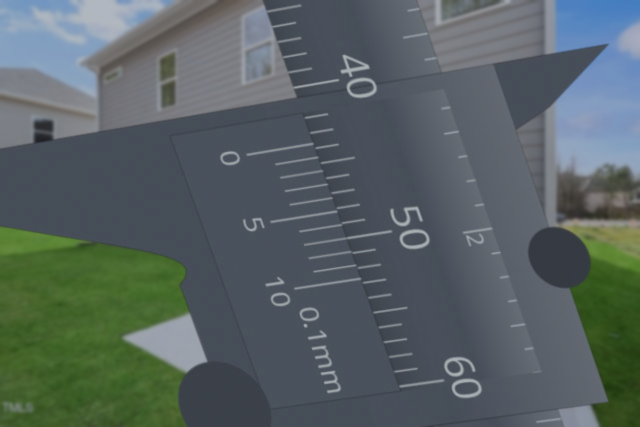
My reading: 43.7
